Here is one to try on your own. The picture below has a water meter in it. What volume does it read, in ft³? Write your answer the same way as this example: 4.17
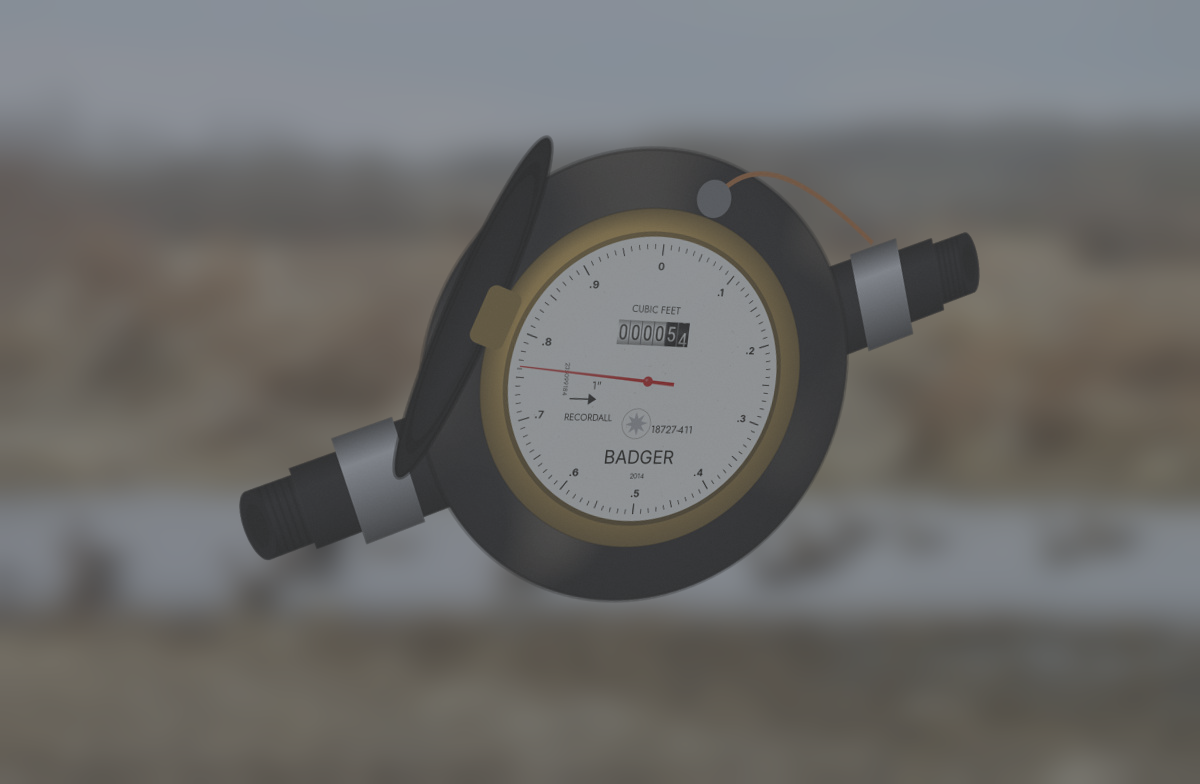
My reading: 53.76
